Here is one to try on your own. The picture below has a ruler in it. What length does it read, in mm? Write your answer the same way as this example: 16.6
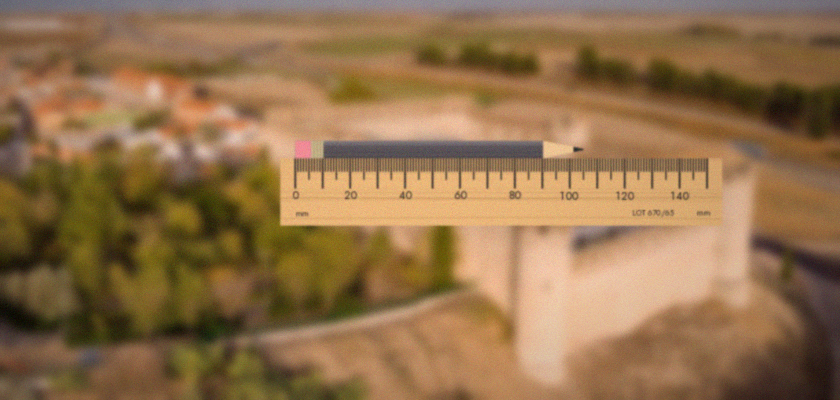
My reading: 105
